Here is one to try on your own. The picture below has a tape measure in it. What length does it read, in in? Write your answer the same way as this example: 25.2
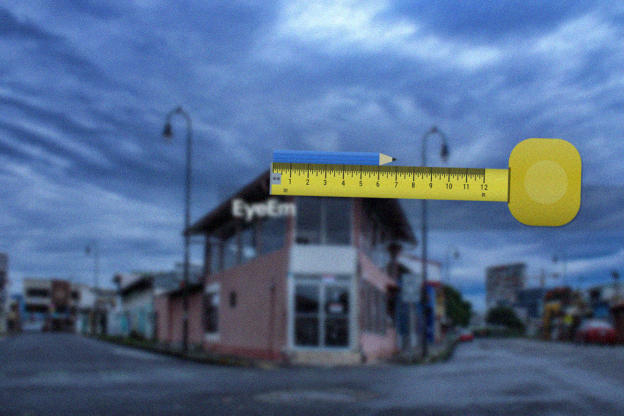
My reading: 7
